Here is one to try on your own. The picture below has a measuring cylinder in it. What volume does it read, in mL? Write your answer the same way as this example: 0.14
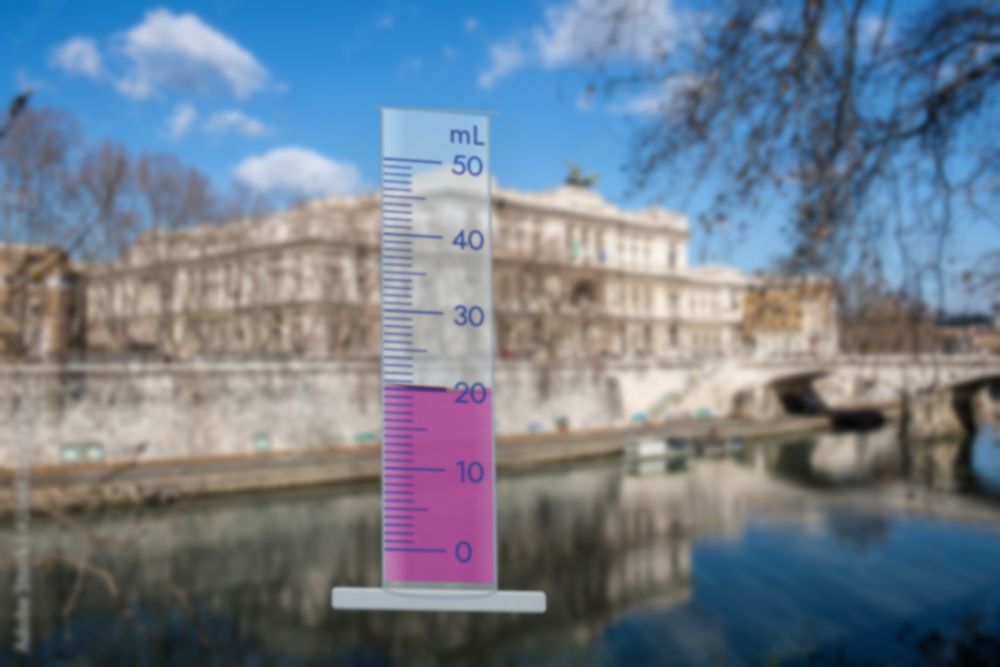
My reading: 20
